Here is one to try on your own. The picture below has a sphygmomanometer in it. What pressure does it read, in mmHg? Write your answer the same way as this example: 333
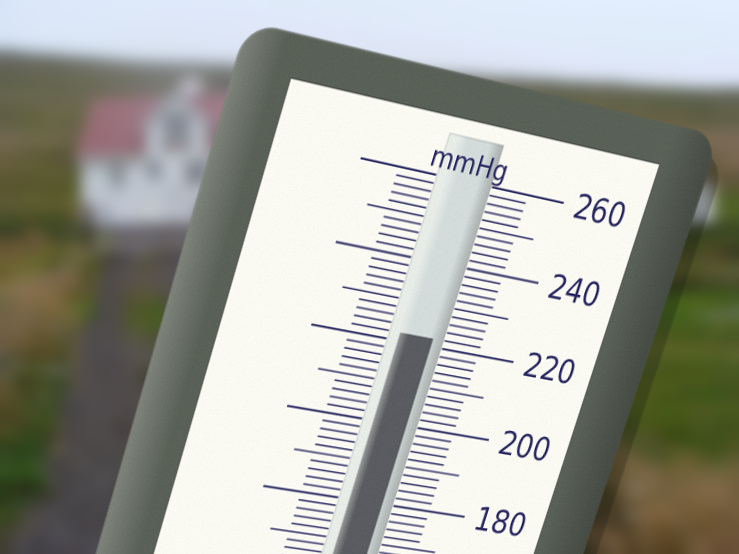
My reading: 222
